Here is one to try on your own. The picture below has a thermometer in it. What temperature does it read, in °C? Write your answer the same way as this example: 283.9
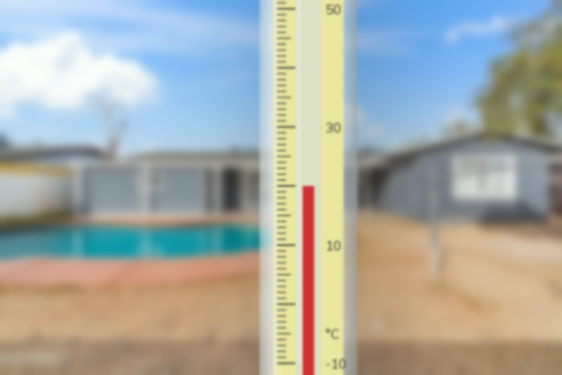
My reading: 20
